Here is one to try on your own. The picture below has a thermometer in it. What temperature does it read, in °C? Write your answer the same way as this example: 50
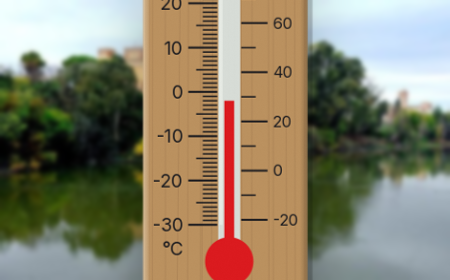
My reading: -2
